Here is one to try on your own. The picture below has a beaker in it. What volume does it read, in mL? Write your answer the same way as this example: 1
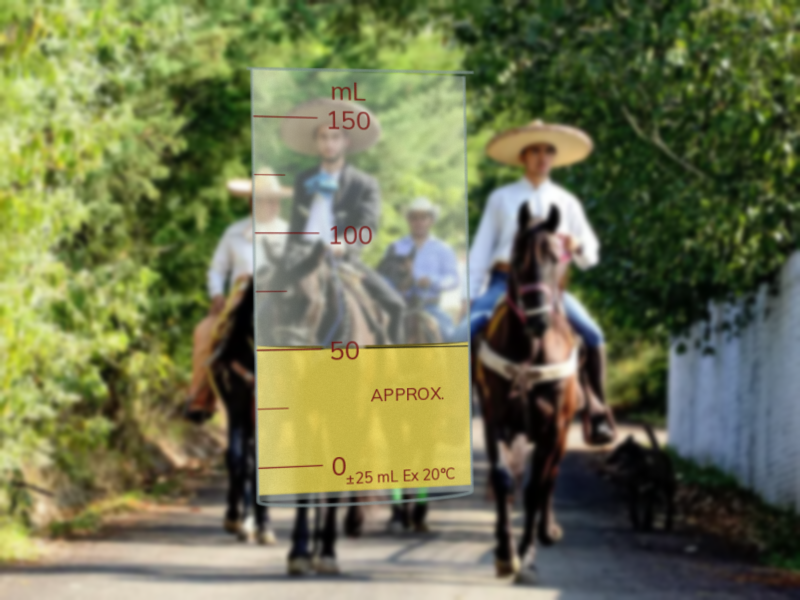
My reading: 50
